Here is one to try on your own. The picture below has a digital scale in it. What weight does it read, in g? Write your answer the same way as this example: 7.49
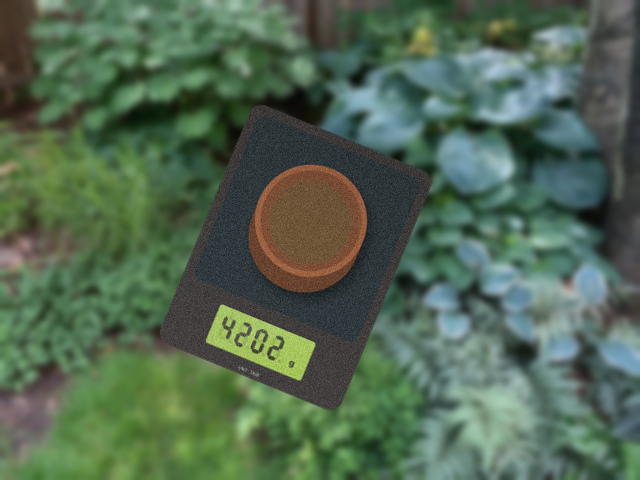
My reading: 4202
